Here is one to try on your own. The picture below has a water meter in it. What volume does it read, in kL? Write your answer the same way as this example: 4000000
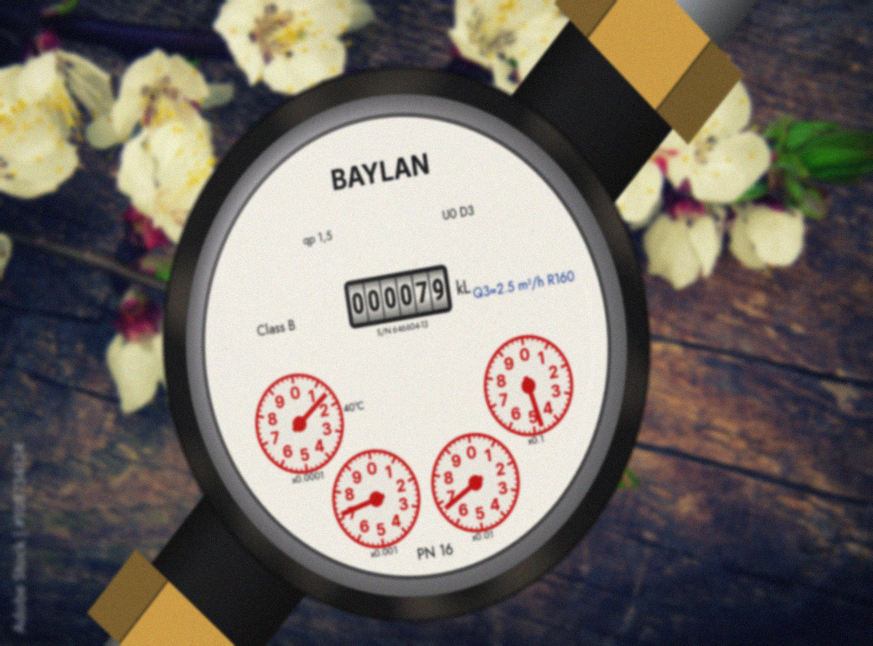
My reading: 79.4671
